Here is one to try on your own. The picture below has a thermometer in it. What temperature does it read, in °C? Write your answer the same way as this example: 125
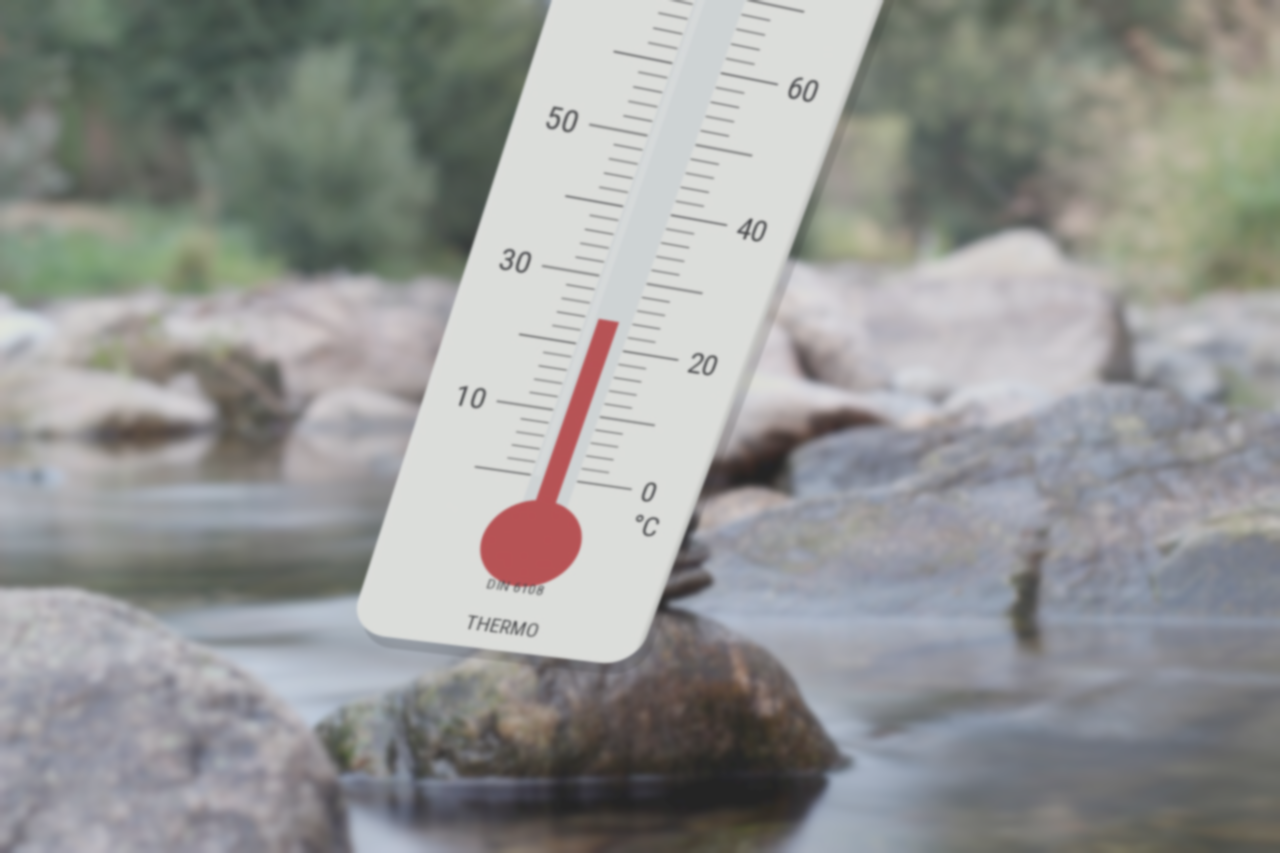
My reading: 24
